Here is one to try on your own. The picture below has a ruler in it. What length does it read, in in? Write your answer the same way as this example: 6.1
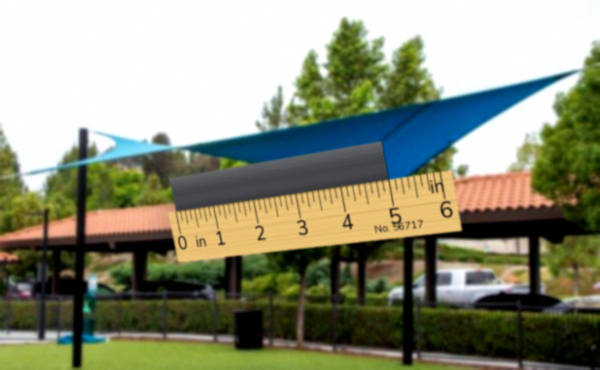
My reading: 5
